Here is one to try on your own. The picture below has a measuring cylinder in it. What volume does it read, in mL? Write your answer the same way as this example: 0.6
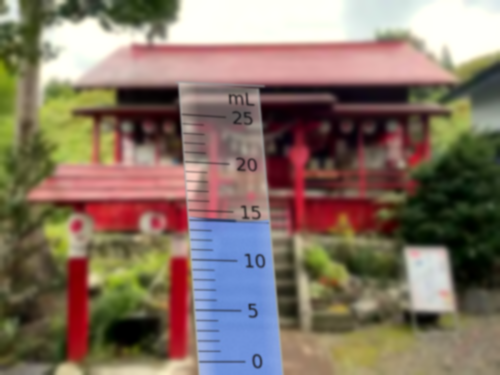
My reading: 14
